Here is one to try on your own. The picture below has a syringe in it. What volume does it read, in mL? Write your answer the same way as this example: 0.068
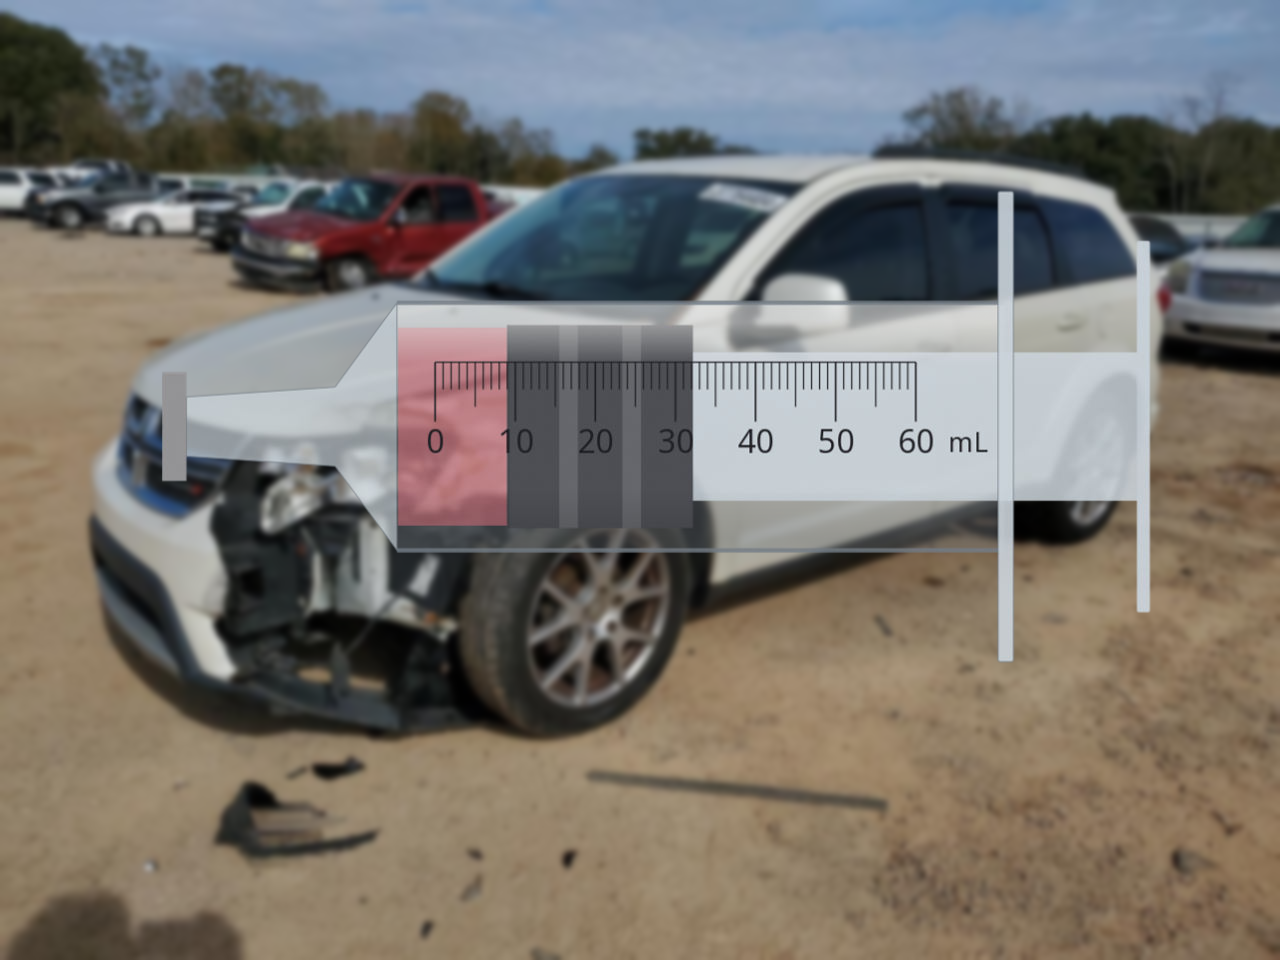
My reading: 9
